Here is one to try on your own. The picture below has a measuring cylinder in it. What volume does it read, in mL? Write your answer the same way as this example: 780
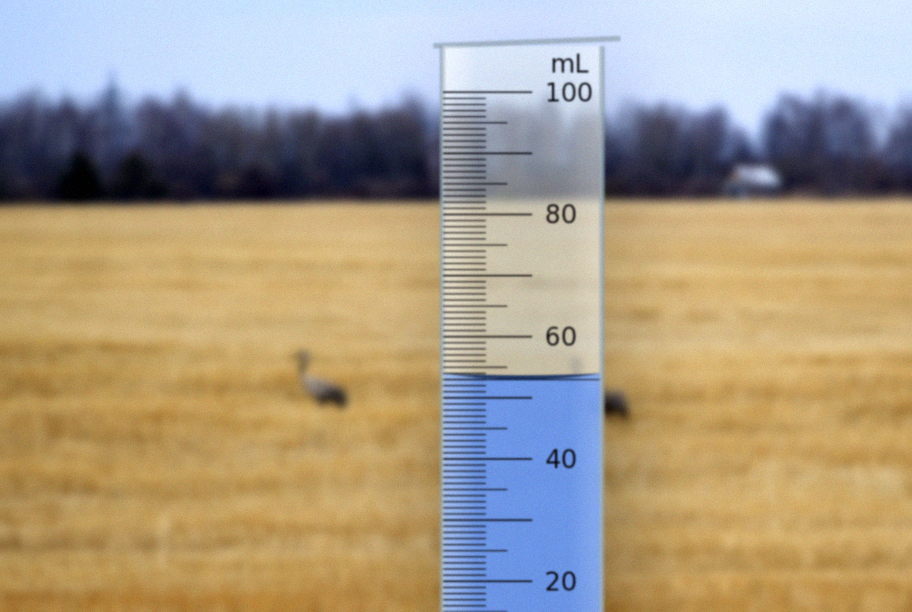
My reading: 53
